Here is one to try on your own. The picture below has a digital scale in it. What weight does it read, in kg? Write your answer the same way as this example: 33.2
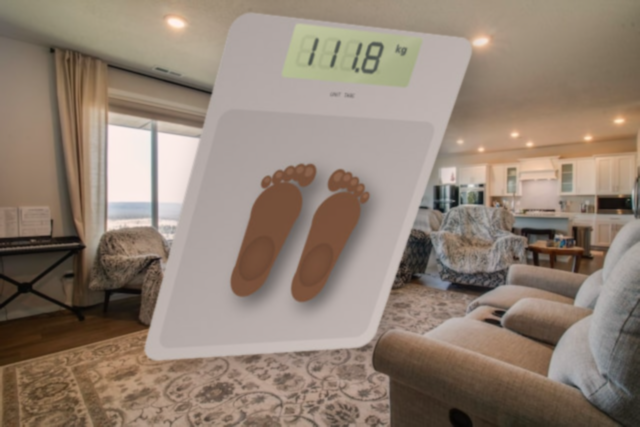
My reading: 111.8
